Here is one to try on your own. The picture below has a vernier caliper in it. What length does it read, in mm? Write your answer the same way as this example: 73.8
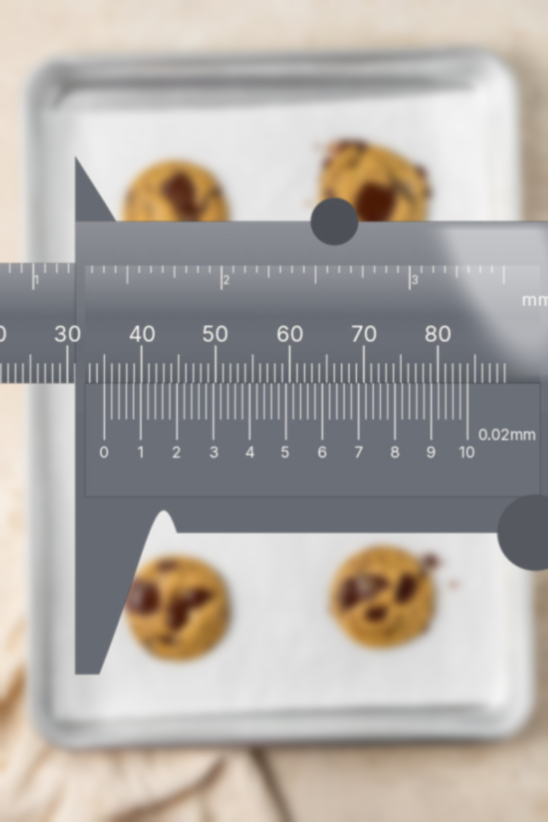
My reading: 35.0
